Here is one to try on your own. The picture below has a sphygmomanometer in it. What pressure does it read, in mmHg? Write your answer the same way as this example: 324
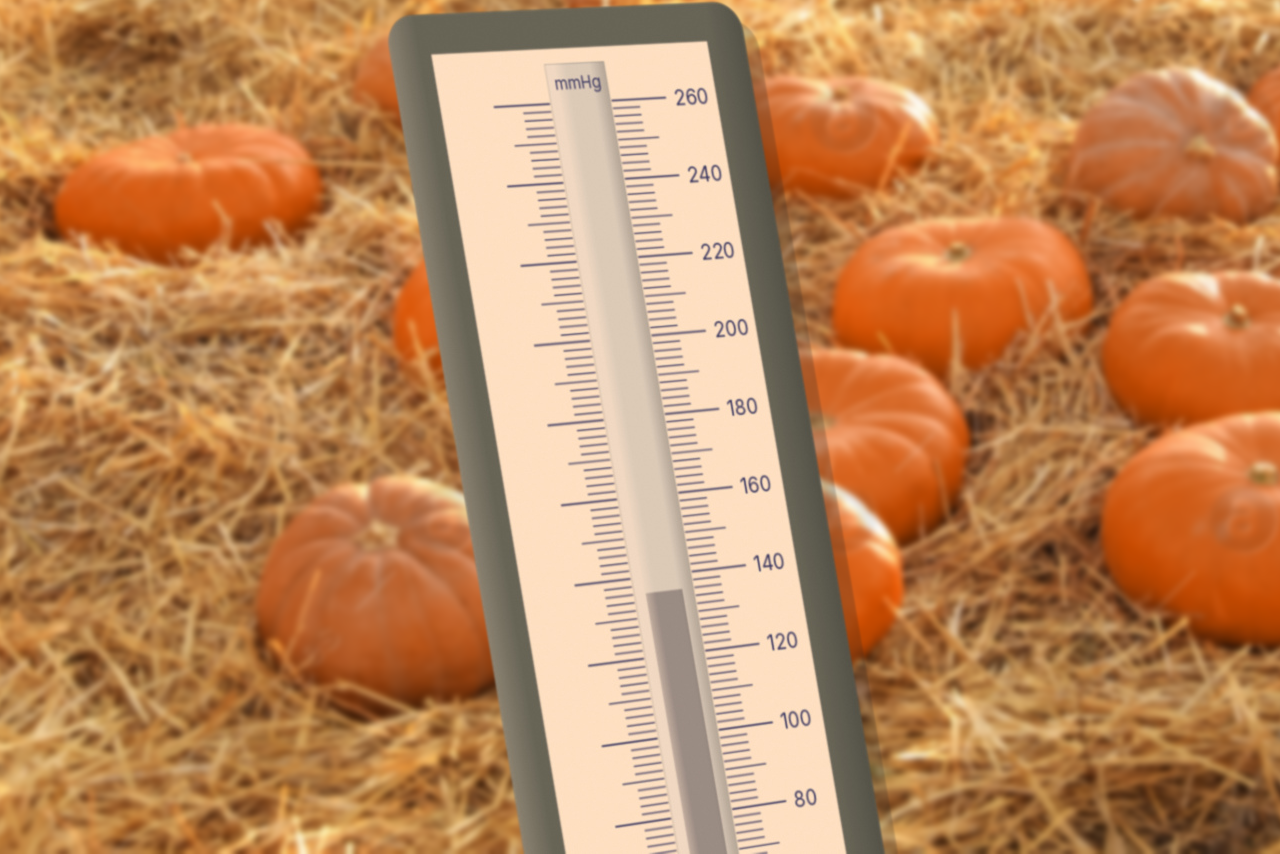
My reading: 136
